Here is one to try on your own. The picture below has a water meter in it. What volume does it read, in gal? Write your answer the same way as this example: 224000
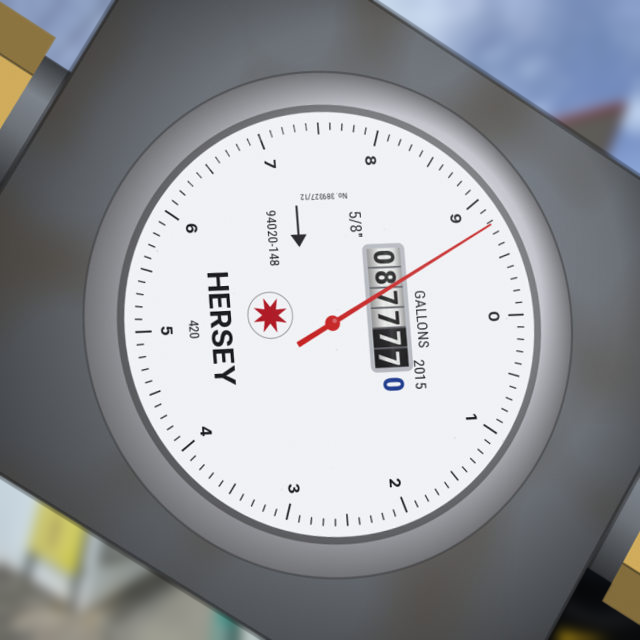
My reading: 877769.2
